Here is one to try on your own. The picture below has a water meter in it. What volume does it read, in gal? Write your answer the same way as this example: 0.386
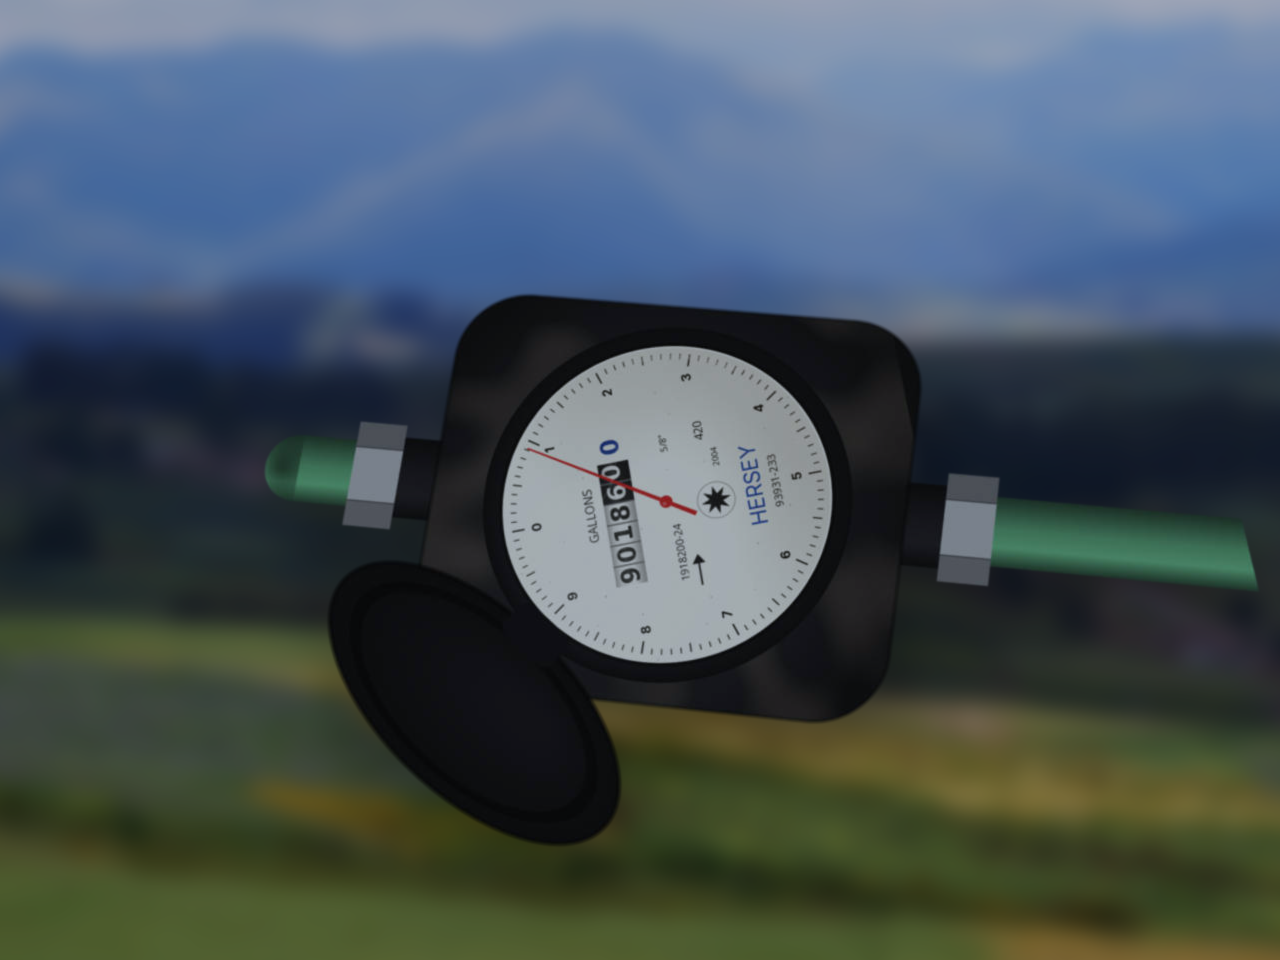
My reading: 9018600.9
